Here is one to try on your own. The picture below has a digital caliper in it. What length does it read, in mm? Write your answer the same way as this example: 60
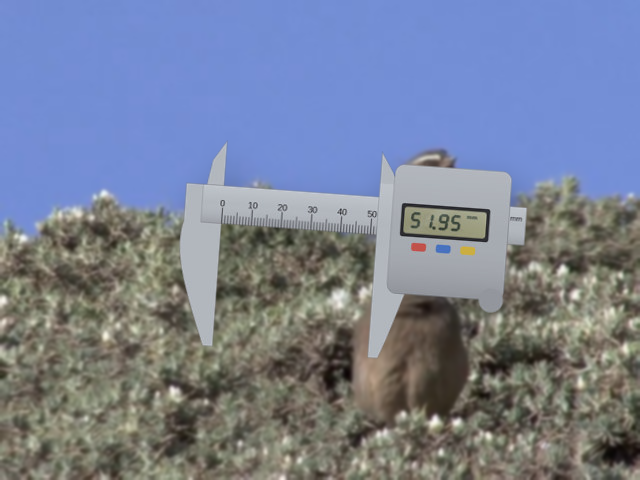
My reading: 51.95
